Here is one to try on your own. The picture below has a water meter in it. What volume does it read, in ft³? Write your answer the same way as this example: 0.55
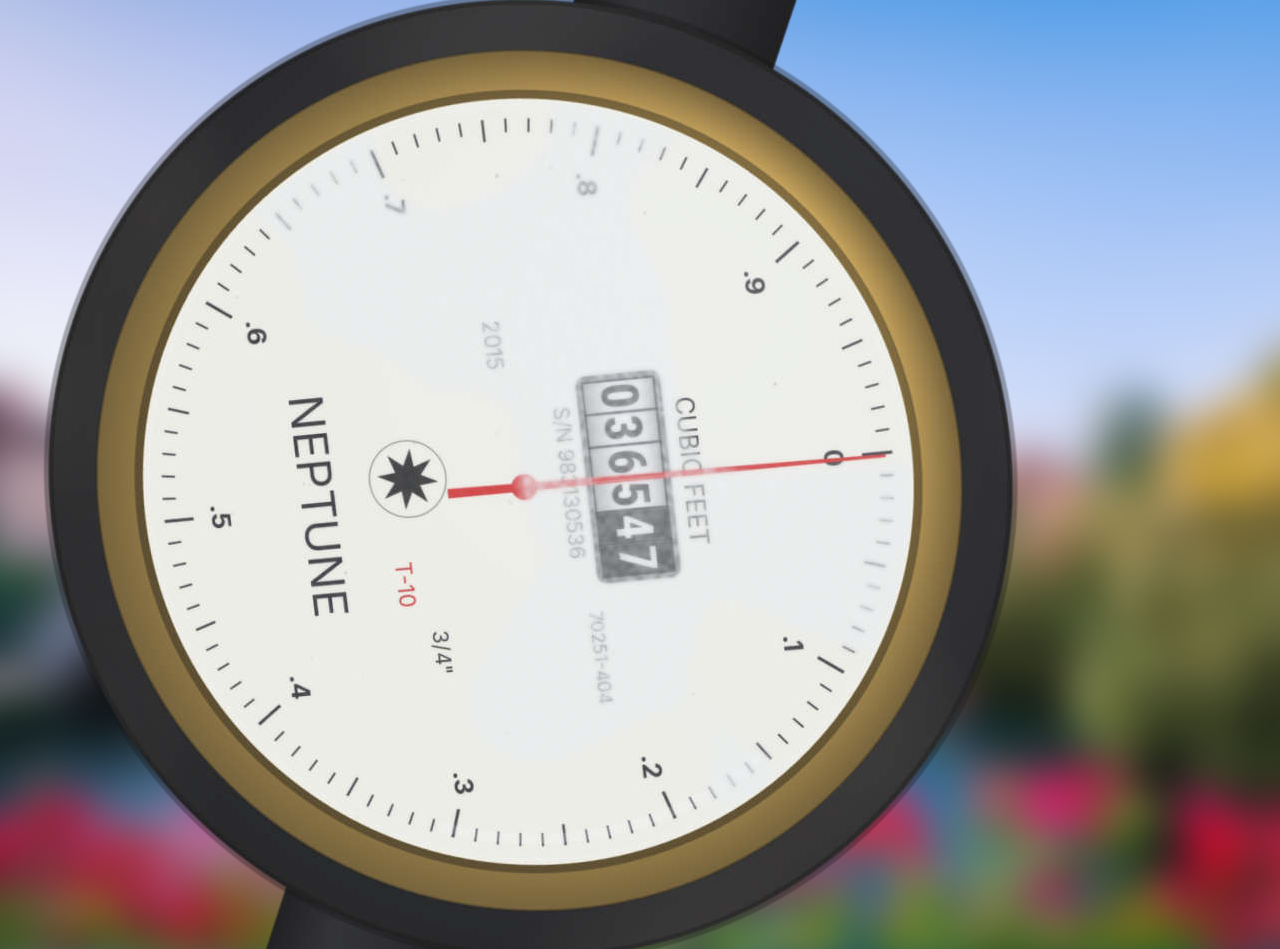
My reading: 36547.00
